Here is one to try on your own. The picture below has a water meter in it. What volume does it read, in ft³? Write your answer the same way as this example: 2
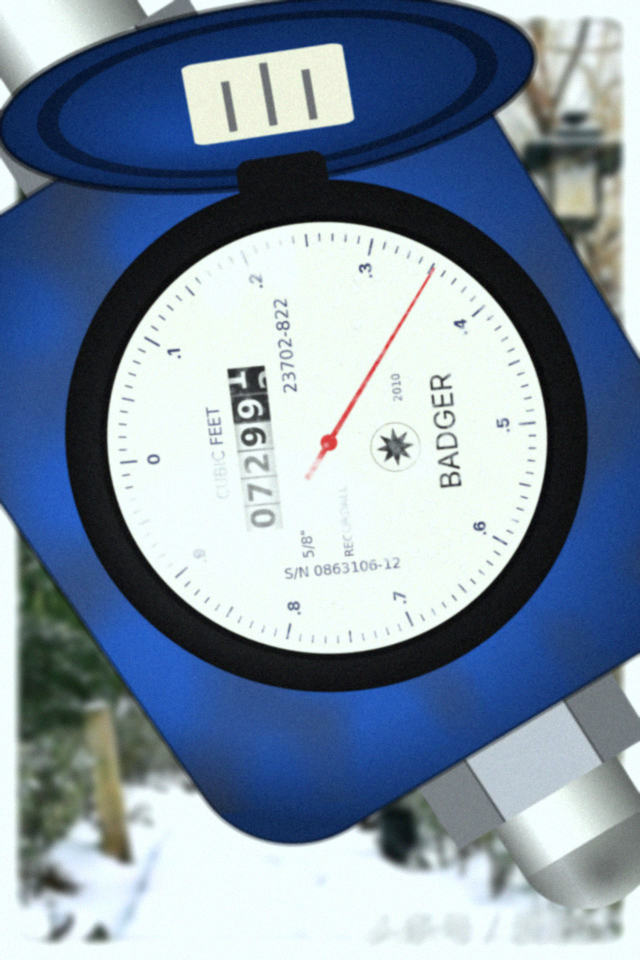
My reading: 72991.35
